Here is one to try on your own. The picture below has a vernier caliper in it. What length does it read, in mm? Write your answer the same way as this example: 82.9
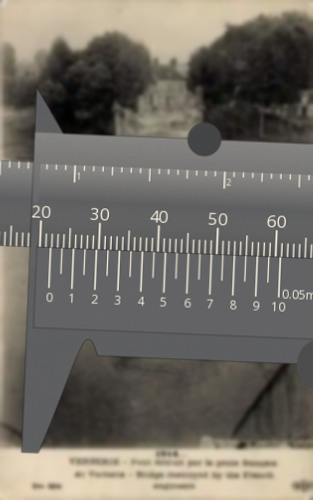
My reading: 21.8
